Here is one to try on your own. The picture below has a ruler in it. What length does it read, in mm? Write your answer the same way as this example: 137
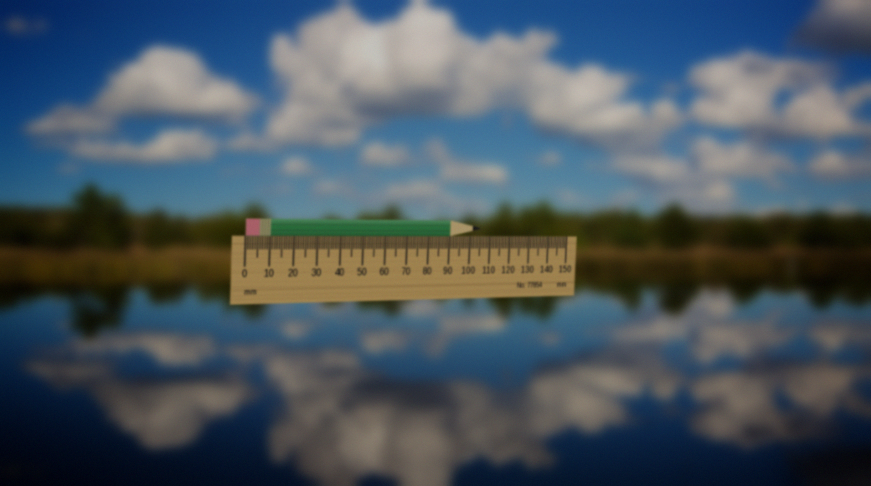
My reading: 105
